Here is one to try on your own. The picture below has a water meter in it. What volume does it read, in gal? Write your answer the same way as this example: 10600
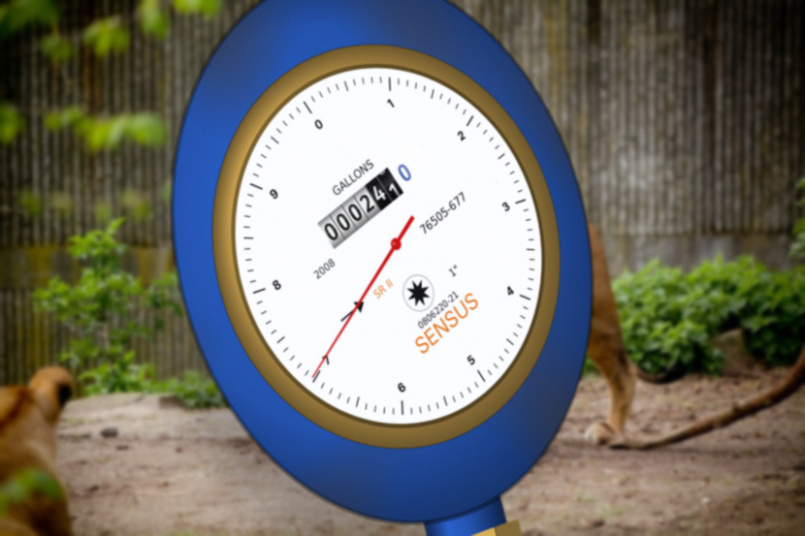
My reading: 2407.0
